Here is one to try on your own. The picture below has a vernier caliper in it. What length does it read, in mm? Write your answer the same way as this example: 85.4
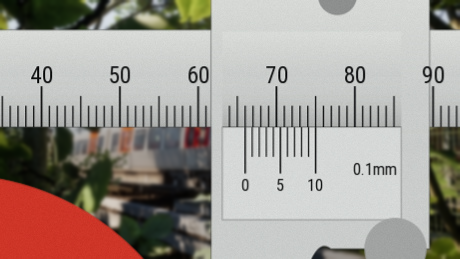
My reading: 66.0
